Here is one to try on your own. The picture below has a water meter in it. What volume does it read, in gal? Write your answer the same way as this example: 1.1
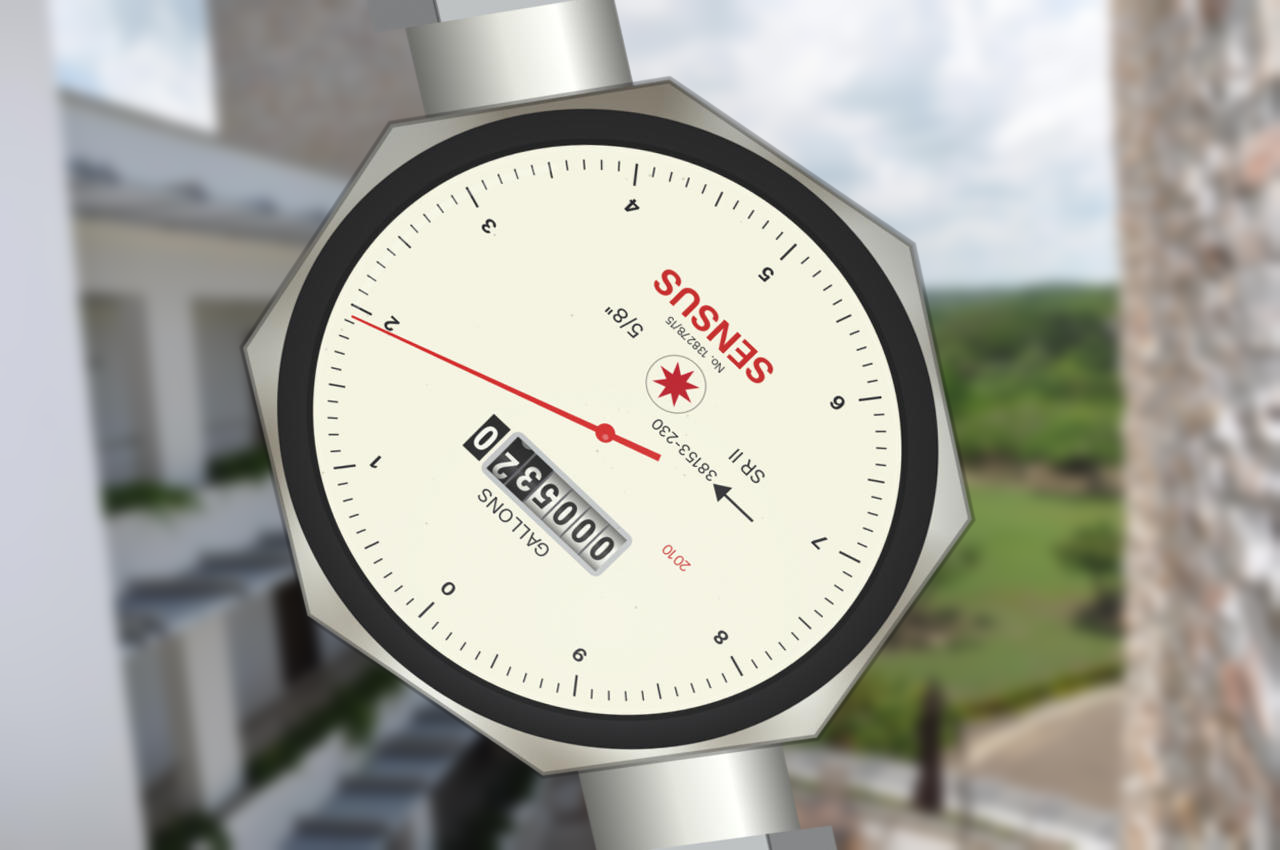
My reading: 5321.9
